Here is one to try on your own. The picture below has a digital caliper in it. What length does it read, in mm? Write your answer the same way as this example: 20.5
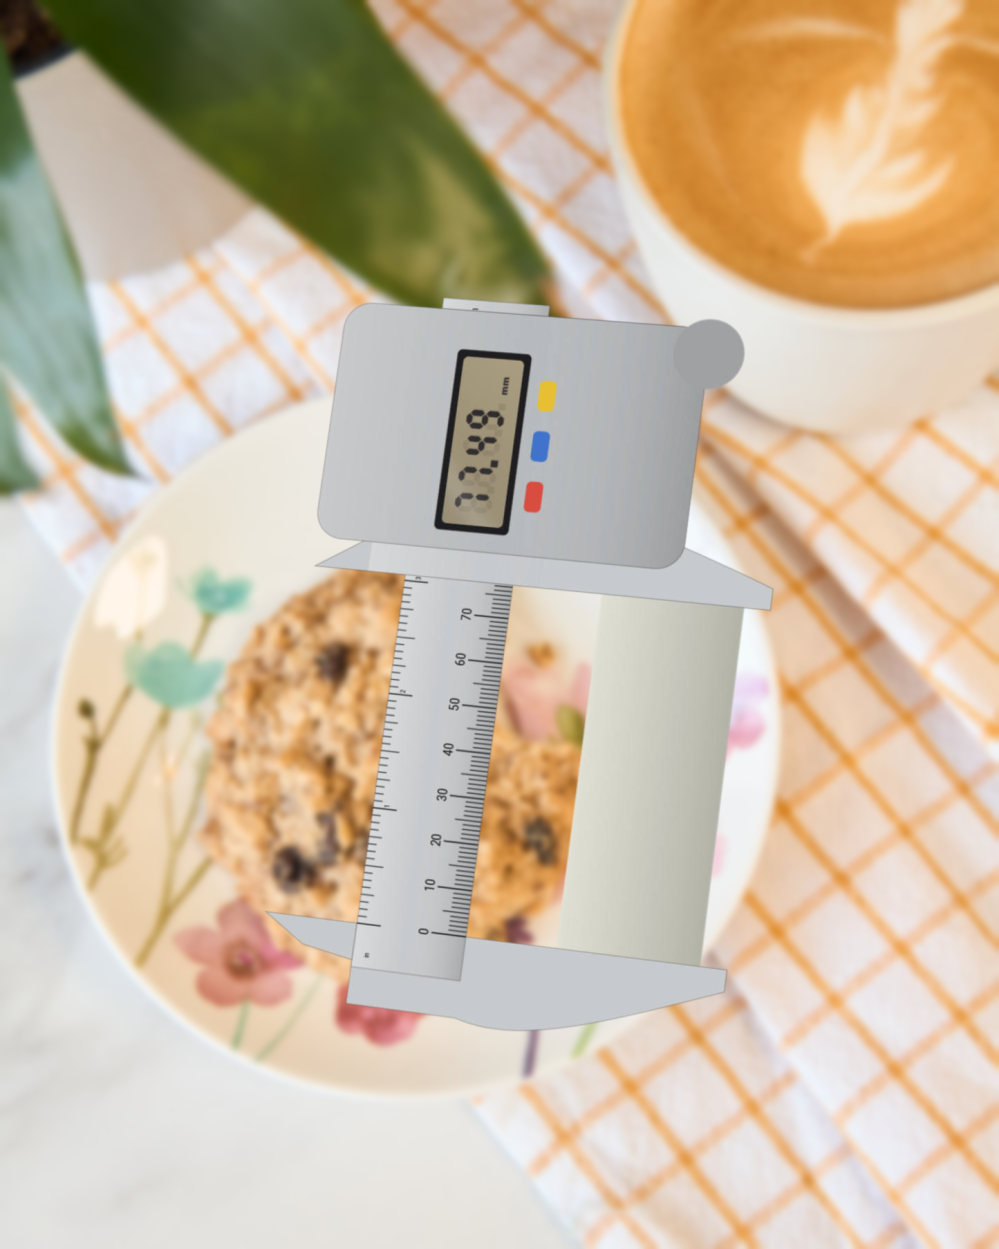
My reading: 77.49
